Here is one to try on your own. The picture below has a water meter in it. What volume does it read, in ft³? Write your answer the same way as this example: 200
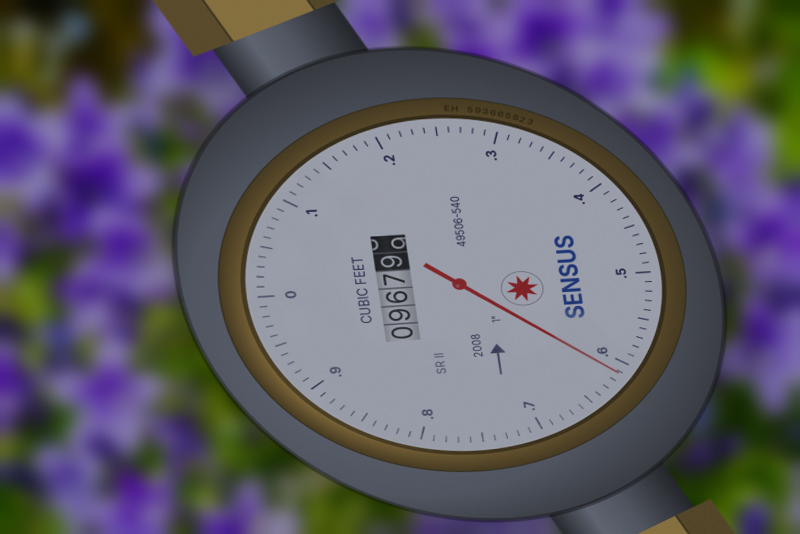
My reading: 96798.61
